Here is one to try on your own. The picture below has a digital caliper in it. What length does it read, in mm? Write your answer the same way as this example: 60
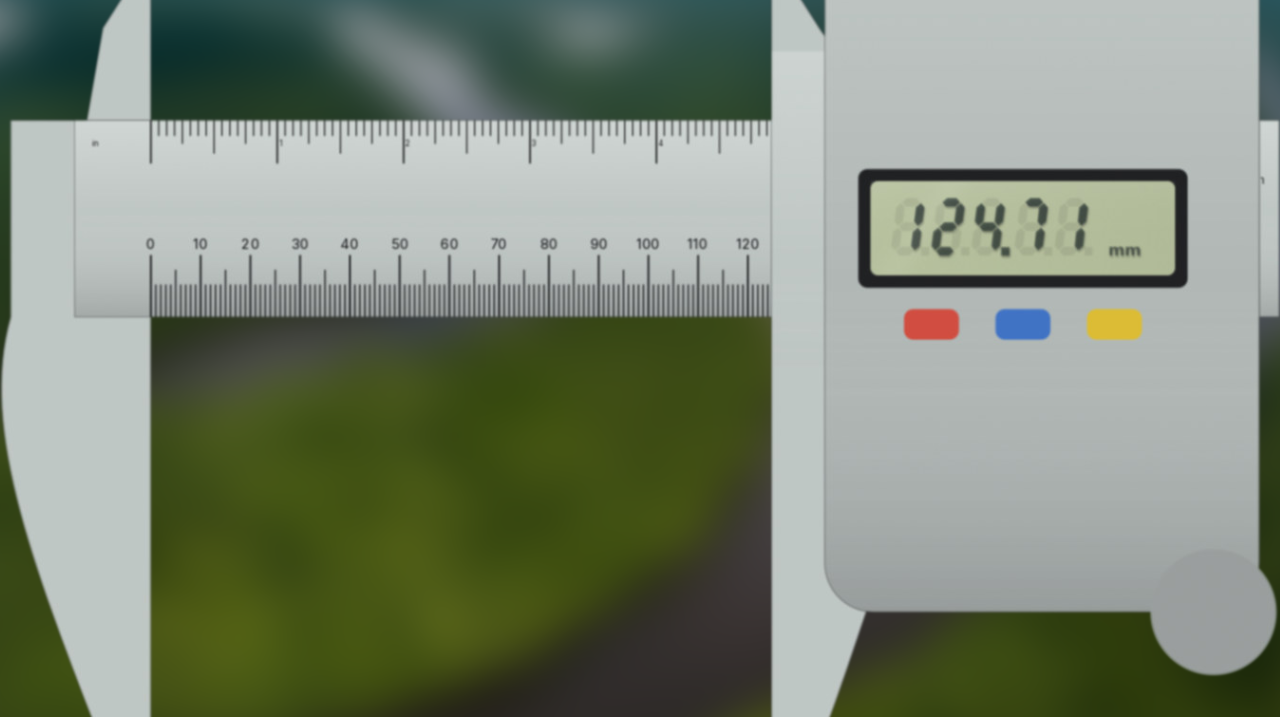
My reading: 124.71
